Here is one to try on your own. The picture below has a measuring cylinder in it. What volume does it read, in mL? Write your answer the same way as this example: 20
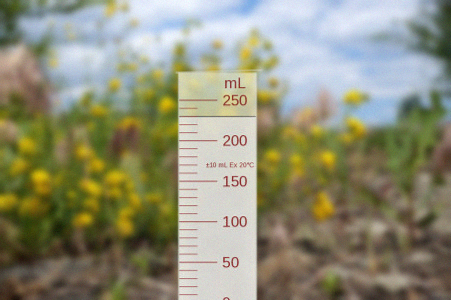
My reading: 230
